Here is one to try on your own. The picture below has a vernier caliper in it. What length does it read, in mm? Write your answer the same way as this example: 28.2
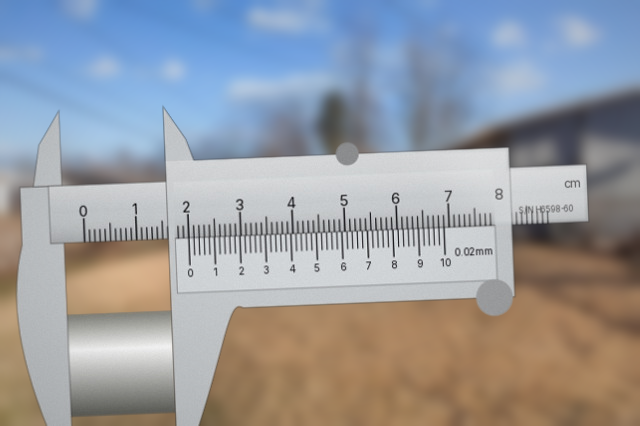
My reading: 20.0
